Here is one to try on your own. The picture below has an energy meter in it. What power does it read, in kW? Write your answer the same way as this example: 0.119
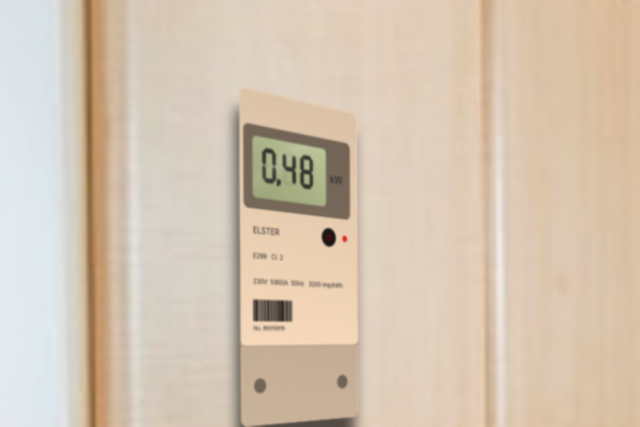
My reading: 0.48
